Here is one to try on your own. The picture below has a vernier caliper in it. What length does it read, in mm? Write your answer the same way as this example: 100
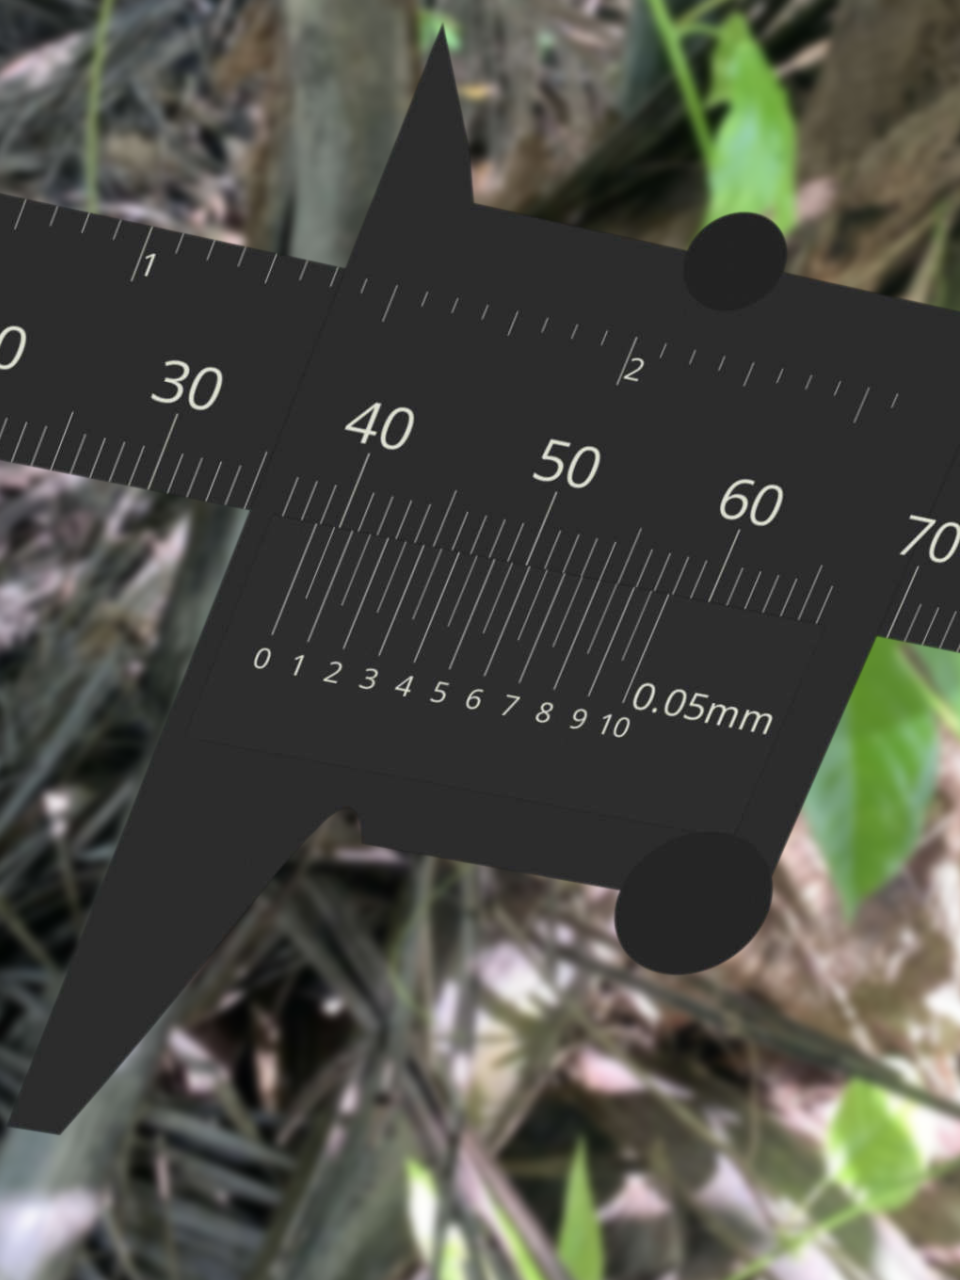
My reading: 38.8
